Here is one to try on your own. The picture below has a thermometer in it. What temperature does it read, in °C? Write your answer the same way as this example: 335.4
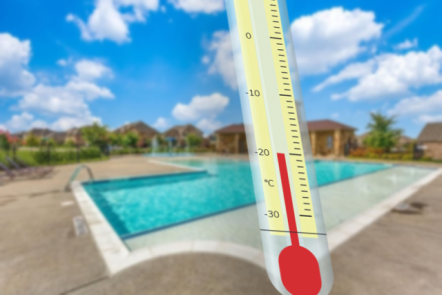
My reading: -20
